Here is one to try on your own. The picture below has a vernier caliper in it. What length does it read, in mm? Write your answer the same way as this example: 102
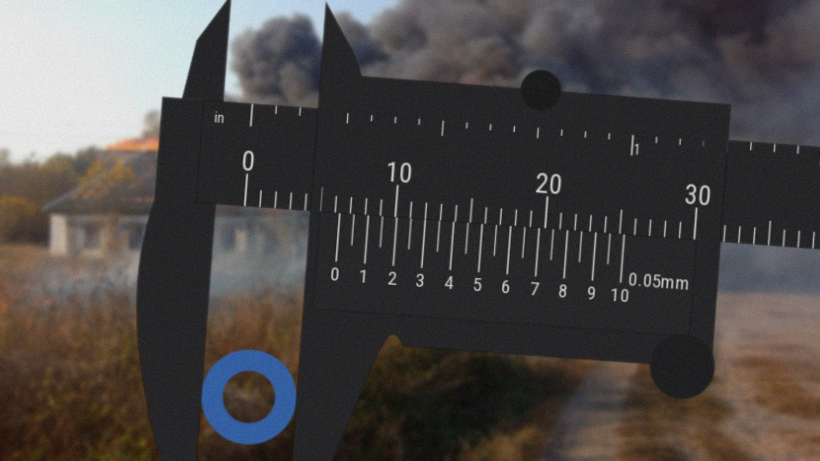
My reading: 6.3
